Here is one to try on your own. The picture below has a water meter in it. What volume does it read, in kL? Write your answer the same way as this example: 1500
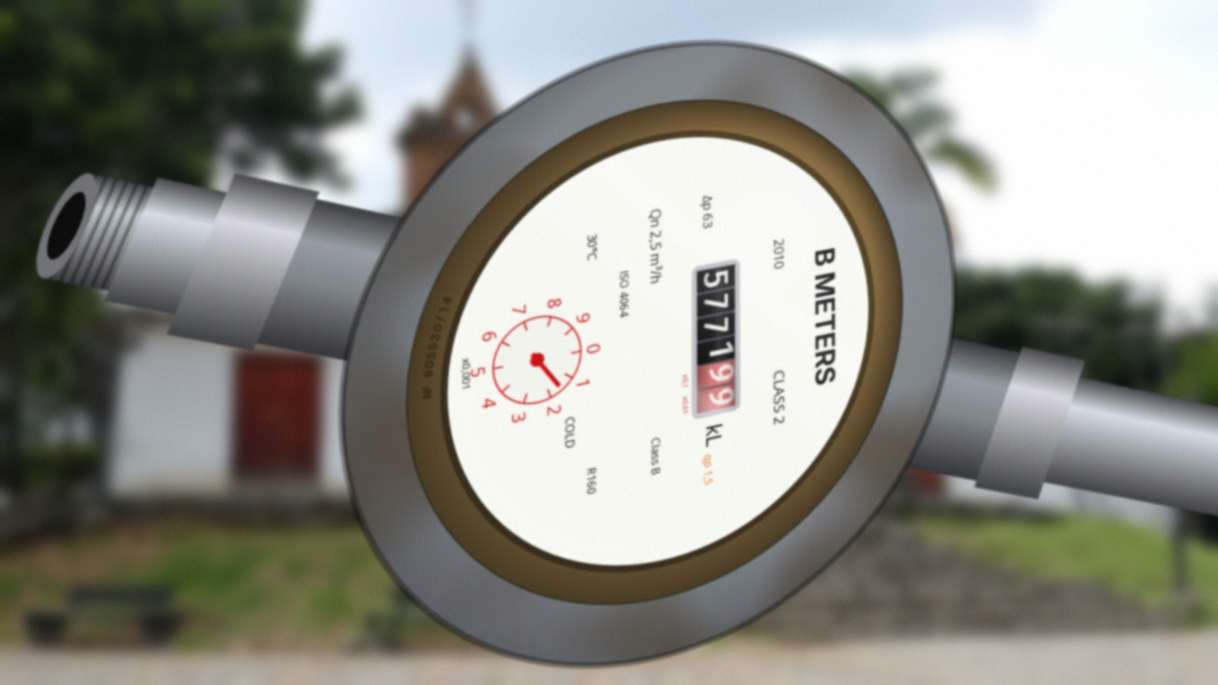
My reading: 5771.991
